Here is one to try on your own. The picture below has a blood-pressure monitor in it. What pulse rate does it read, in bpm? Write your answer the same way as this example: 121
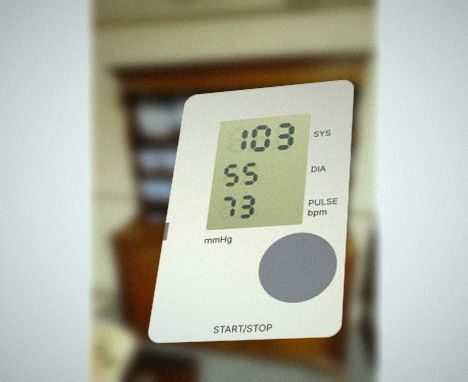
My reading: 73
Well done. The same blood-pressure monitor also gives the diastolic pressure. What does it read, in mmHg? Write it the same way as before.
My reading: 55
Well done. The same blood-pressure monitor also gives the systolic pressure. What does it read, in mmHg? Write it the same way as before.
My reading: 103
